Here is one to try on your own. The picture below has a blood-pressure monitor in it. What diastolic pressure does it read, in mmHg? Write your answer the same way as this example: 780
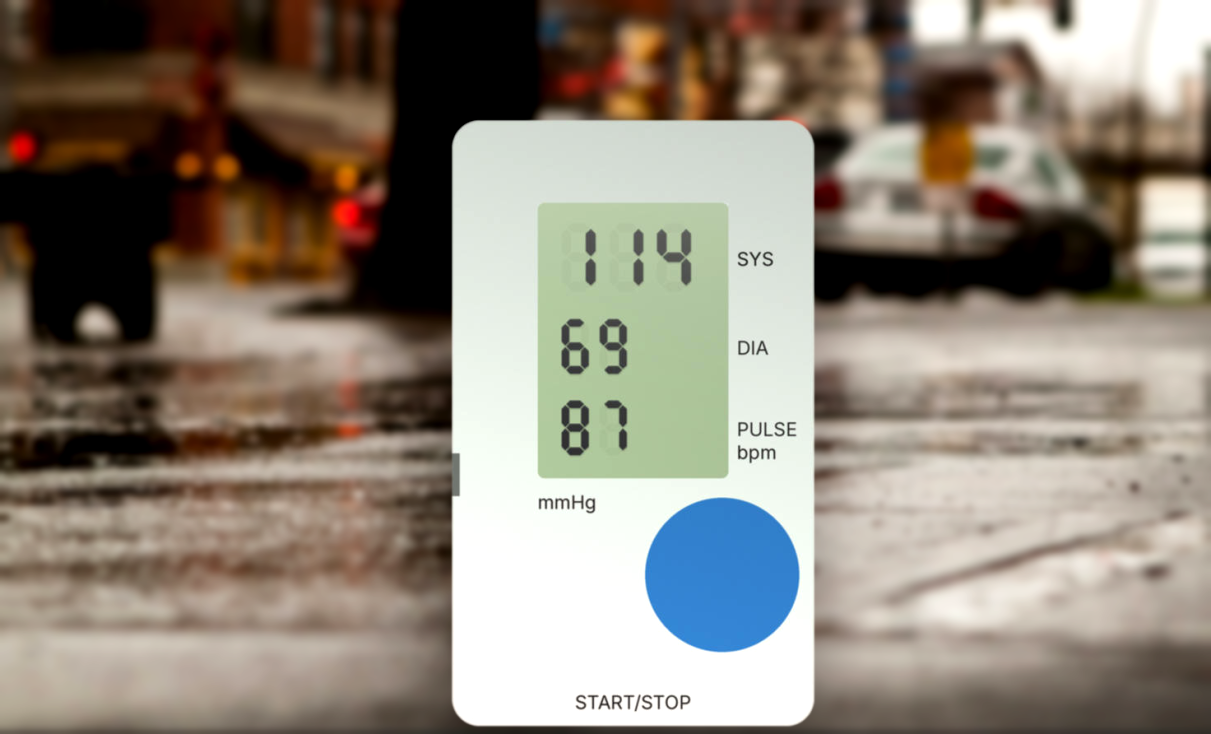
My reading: 69
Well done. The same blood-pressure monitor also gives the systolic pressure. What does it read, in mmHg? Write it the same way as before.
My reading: 114
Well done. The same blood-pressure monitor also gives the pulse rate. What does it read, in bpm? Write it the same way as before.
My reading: 87
